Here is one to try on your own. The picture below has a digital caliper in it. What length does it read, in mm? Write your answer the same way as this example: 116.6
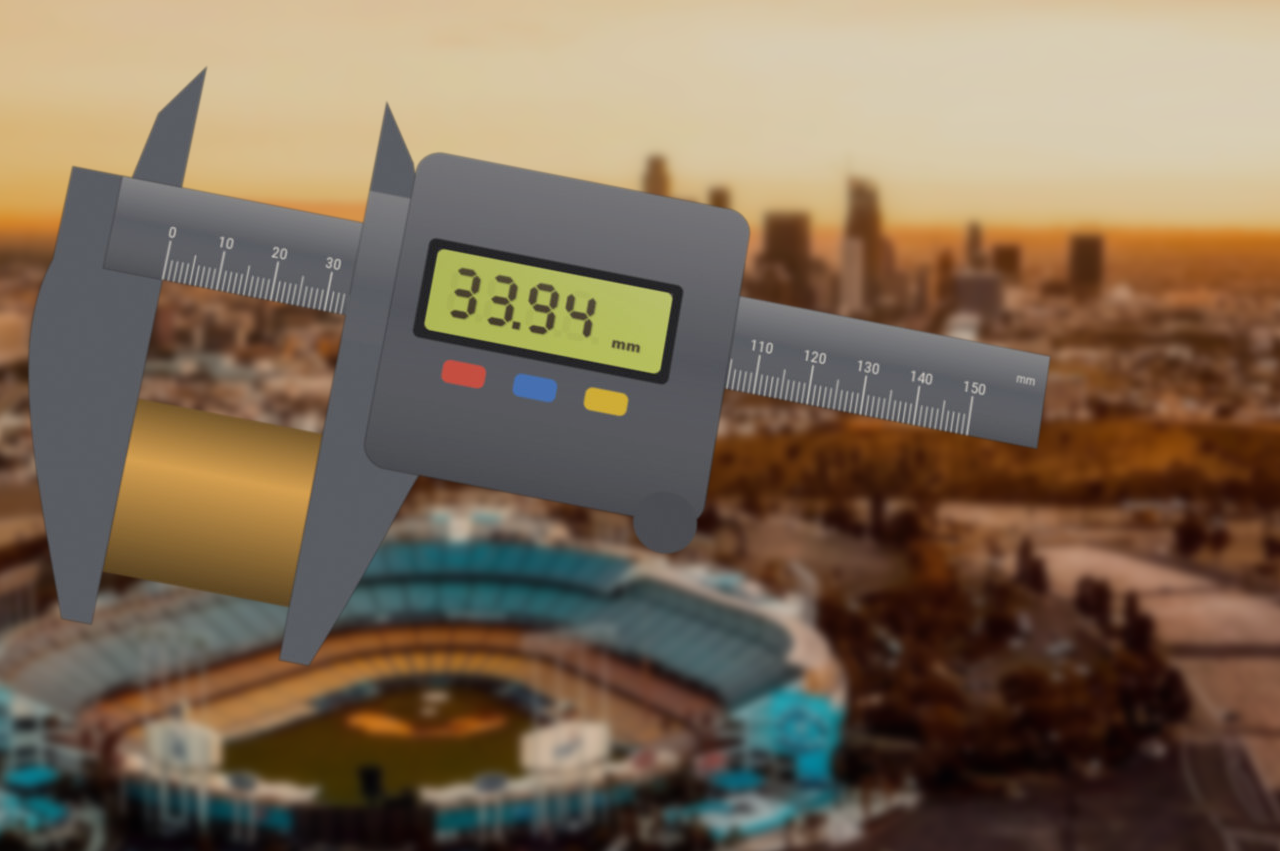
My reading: 33.94
